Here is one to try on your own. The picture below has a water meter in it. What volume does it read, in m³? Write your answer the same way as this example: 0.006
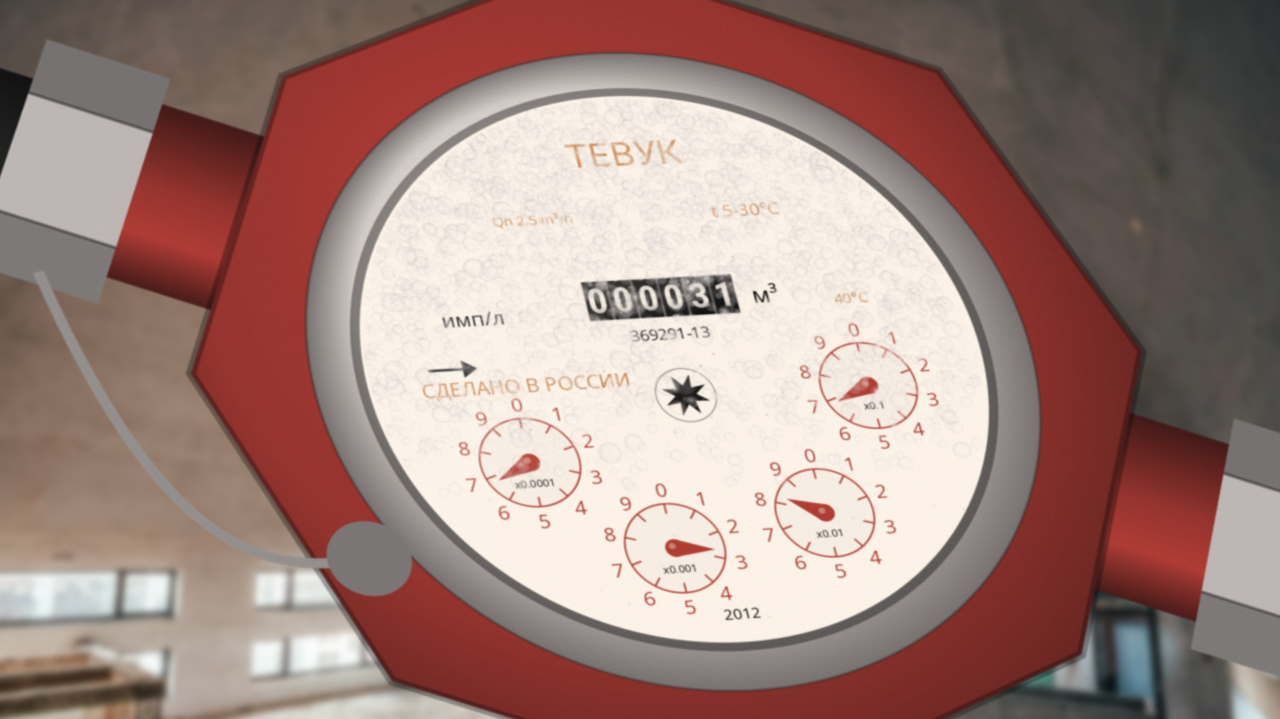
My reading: 31.6826
